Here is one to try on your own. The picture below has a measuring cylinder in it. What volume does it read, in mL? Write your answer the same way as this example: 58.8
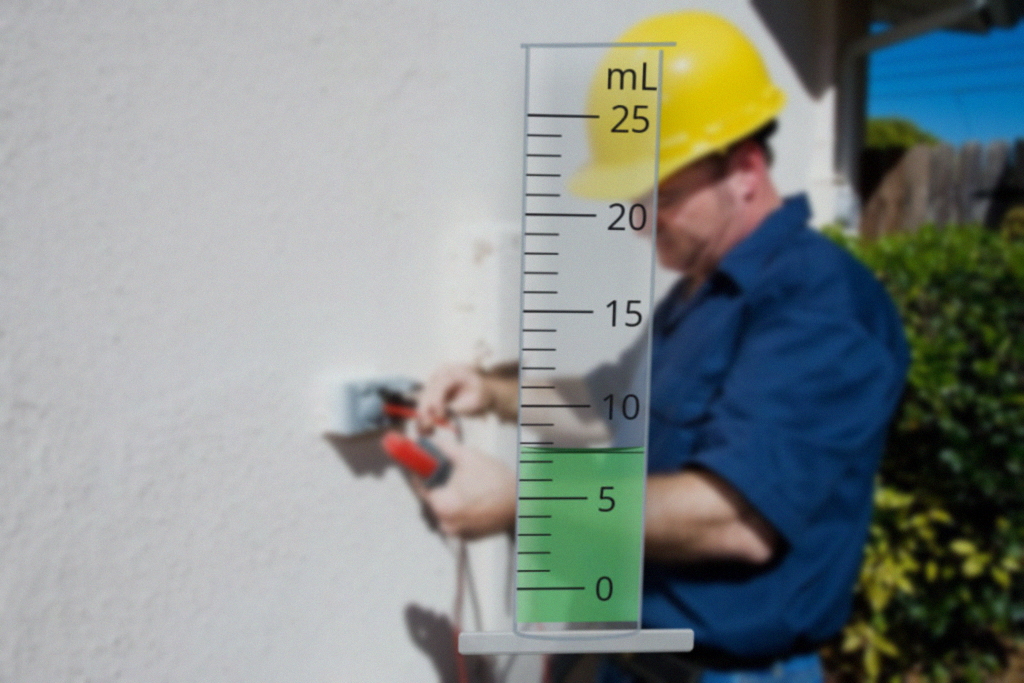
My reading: 7.5
